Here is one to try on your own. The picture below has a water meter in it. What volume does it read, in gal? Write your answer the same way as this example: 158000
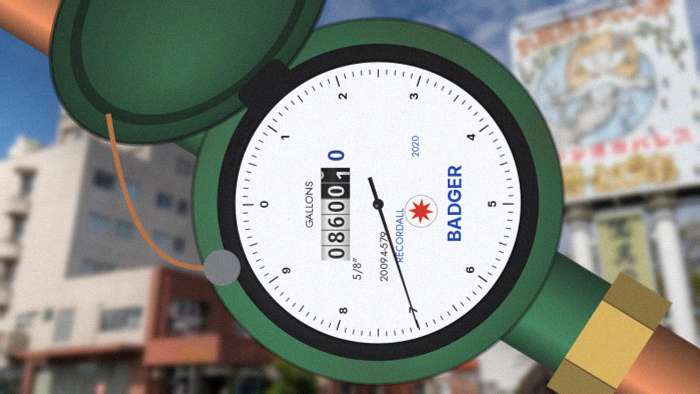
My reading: 860007.0
